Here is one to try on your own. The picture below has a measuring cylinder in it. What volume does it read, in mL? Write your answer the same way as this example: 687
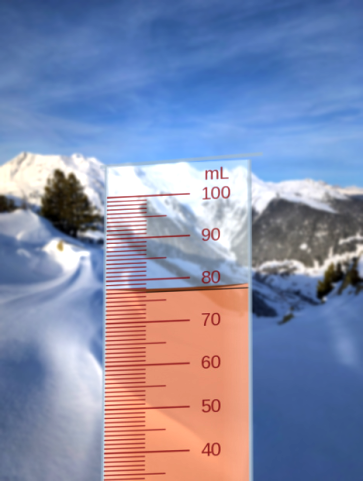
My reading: 77
